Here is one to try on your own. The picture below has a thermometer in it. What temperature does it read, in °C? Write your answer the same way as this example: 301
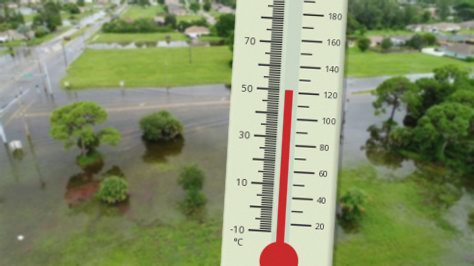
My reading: 50
